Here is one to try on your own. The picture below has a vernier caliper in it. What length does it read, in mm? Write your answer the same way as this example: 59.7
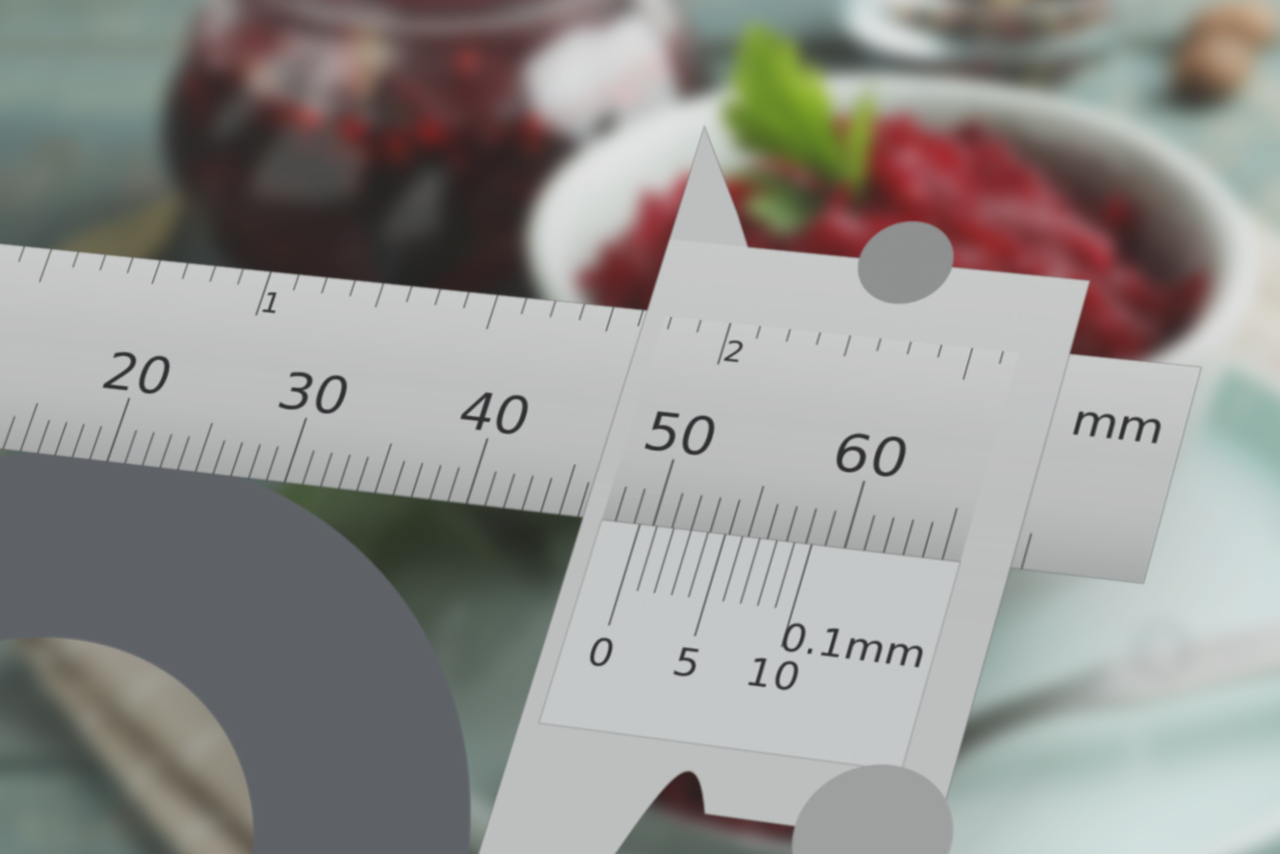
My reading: 49.3
